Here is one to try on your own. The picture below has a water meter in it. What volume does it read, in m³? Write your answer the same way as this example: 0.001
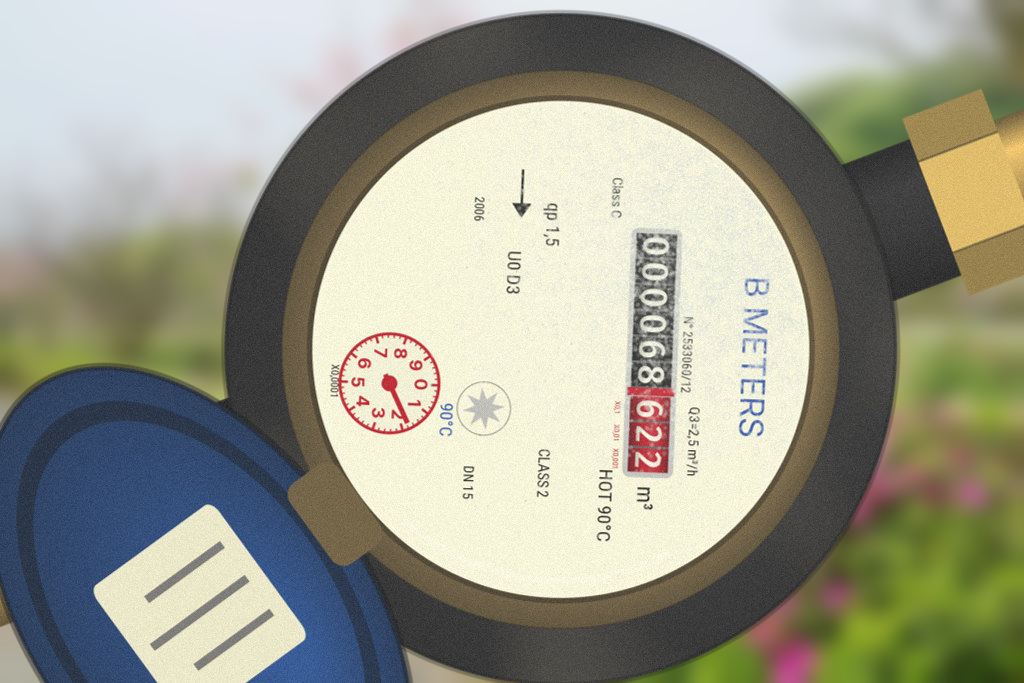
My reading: 68.6221
